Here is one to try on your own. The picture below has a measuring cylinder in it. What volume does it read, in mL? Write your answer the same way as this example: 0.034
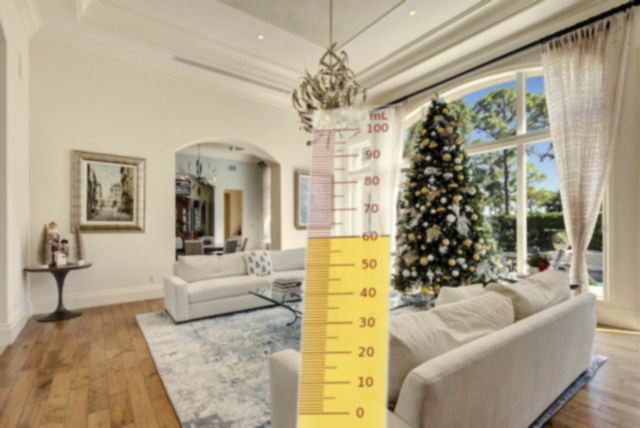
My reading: 60
